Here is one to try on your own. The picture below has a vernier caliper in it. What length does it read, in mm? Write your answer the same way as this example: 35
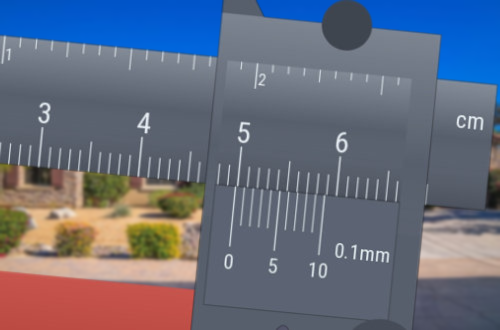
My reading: 49.8
